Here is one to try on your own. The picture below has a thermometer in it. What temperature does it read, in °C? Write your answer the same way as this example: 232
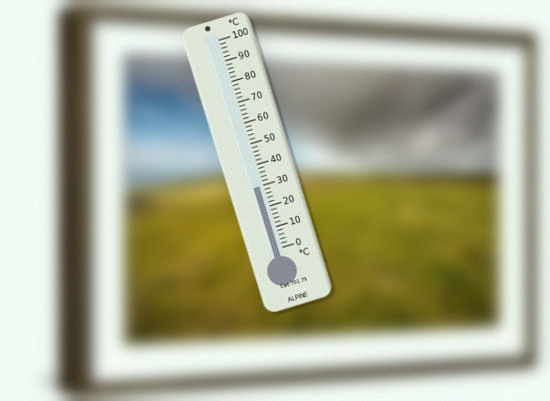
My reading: 30
